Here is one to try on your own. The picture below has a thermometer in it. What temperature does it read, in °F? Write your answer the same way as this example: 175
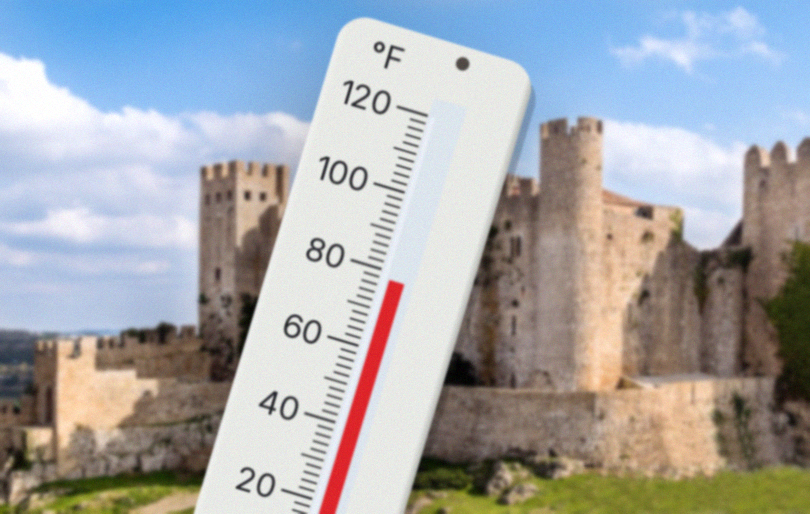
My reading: 78
